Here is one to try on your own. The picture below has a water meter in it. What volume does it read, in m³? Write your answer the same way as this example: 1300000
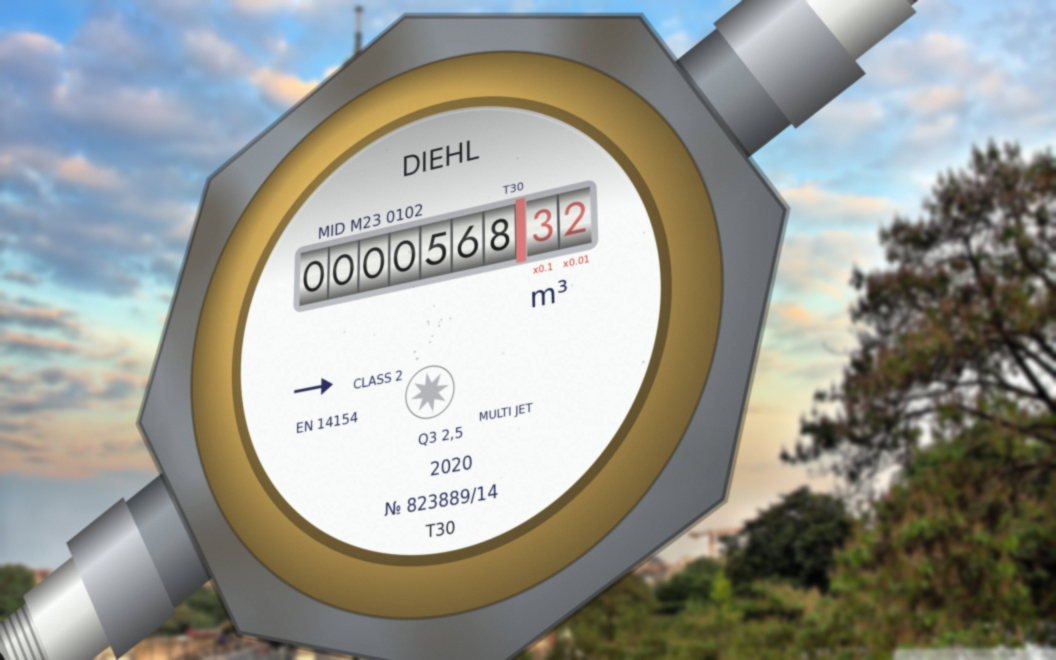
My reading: 568.32
